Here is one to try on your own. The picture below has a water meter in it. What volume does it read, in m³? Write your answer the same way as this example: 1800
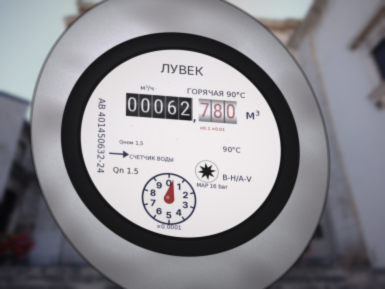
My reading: 62.7800
